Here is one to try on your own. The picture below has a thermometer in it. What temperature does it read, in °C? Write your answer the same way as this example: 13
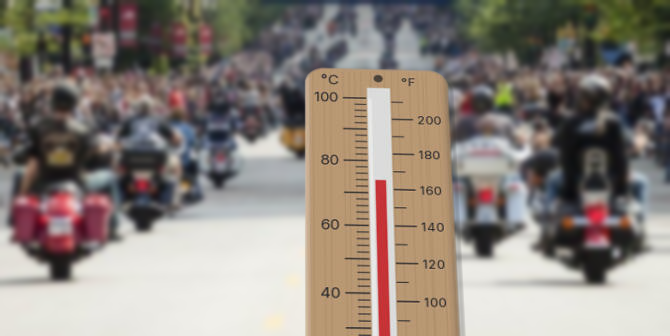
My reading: 74
